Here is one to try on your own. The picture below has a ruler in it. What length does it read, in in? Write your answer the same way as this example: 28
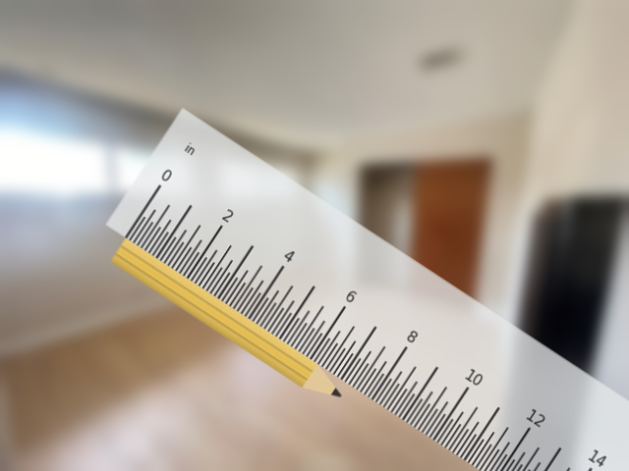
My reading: 7.25
